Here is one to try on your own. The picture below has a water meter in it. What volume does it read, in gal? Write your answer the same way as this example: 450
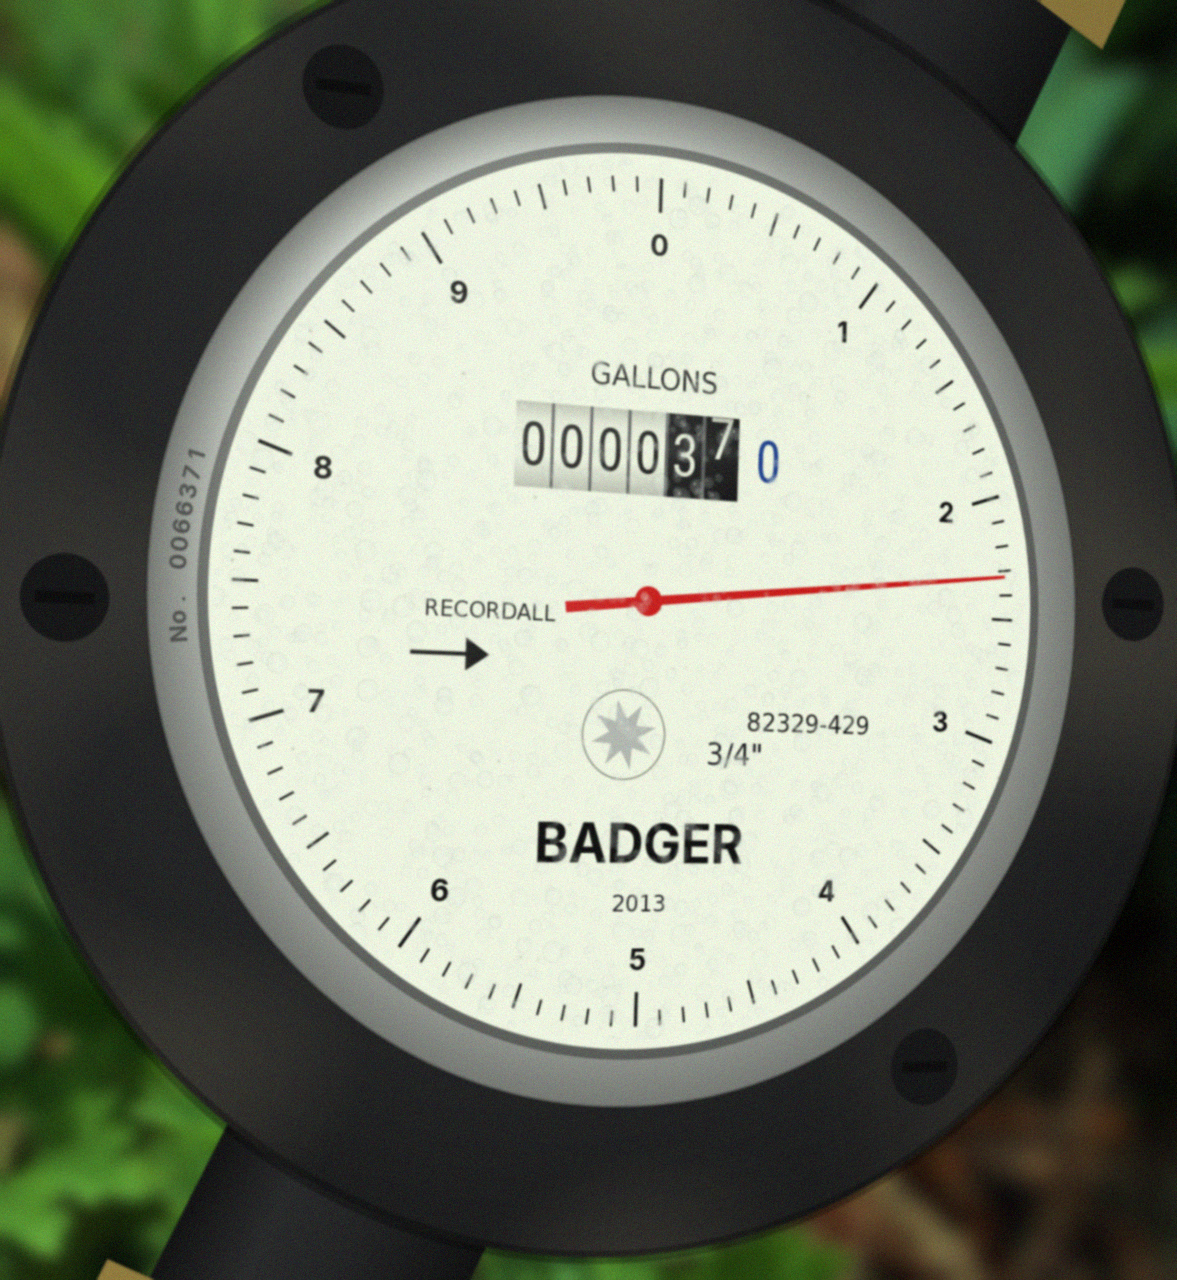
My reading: 372.3
